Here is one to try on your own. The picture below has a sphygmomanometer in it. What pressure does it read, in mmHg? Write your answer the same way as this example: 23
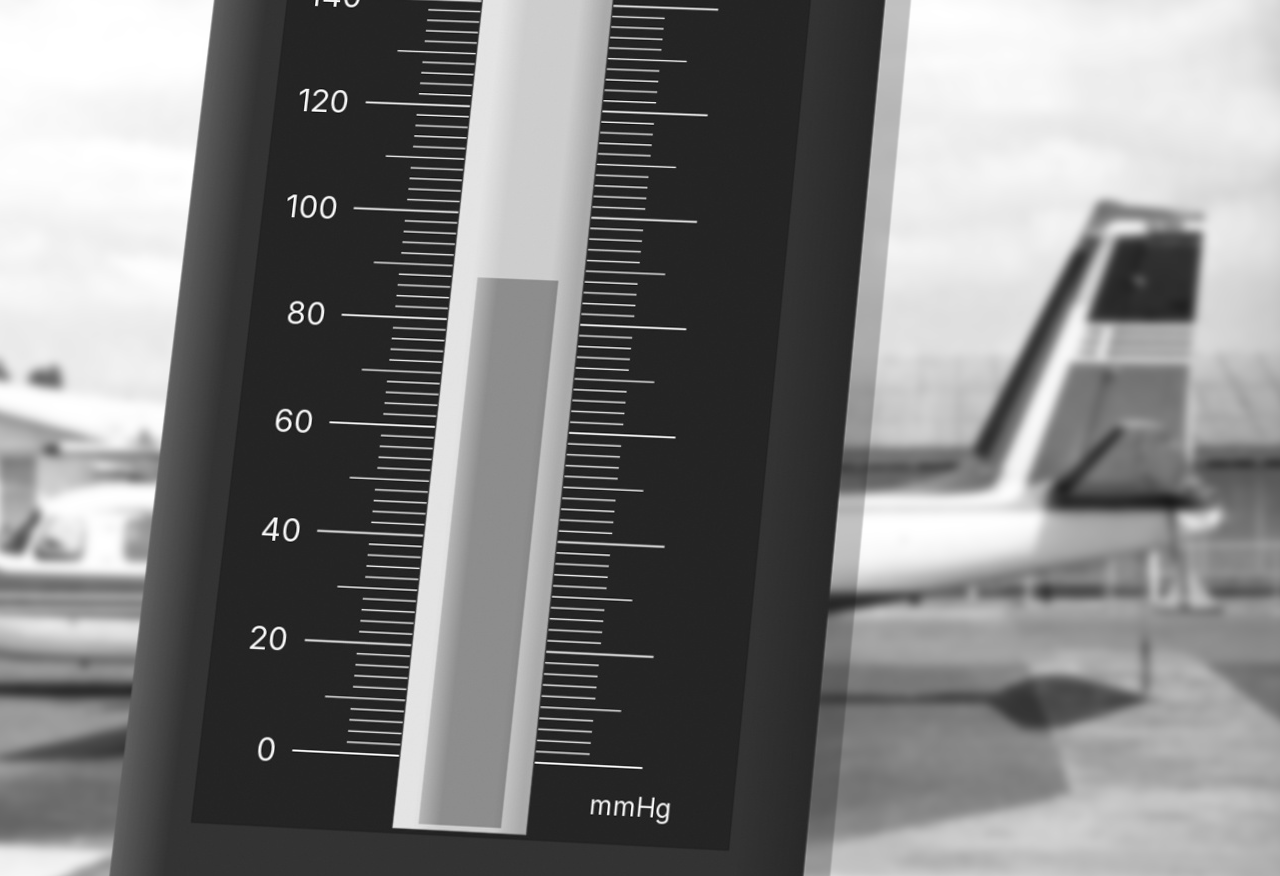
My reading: 88
